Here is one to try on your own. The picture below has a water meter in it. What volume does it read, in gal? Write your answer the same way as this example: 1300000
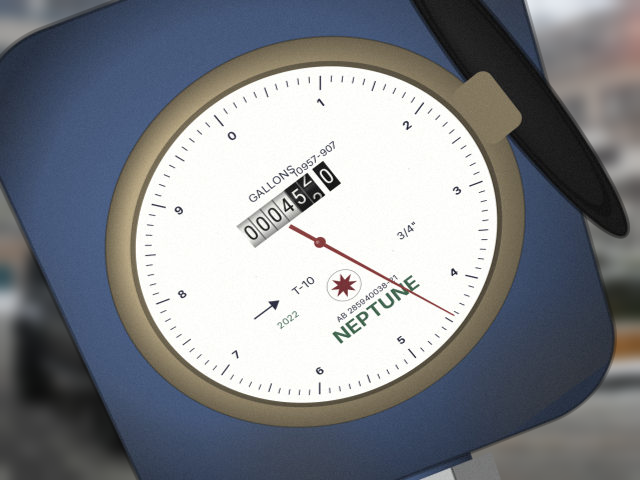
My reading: 4524.4
